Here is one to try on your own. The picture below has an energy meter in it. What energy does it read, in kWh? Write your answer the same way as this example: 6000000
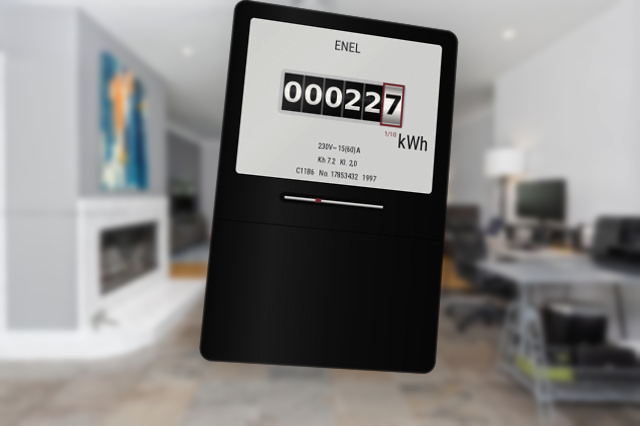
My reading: 22.7
